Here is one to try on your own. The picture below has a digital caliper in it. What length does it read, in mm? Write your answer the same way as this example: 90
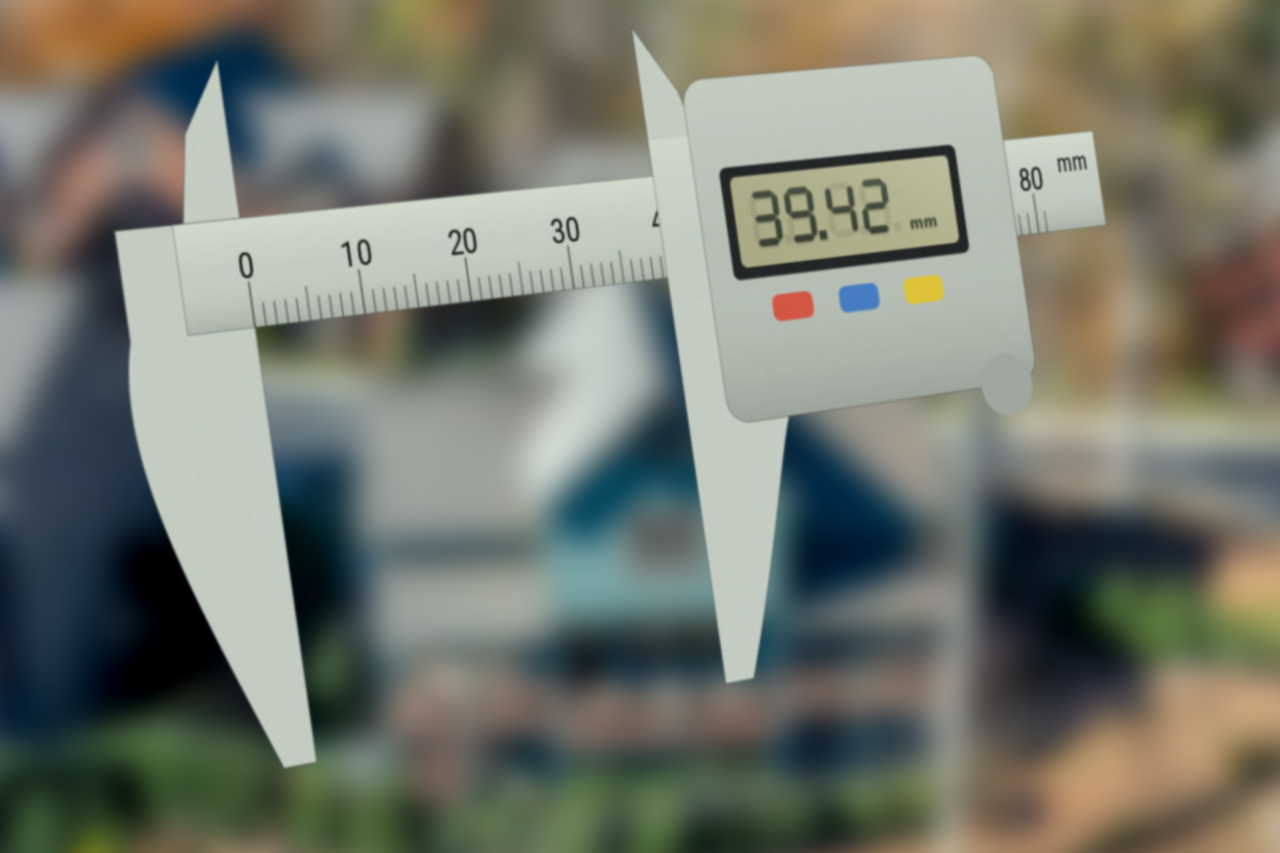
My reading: 39.42
